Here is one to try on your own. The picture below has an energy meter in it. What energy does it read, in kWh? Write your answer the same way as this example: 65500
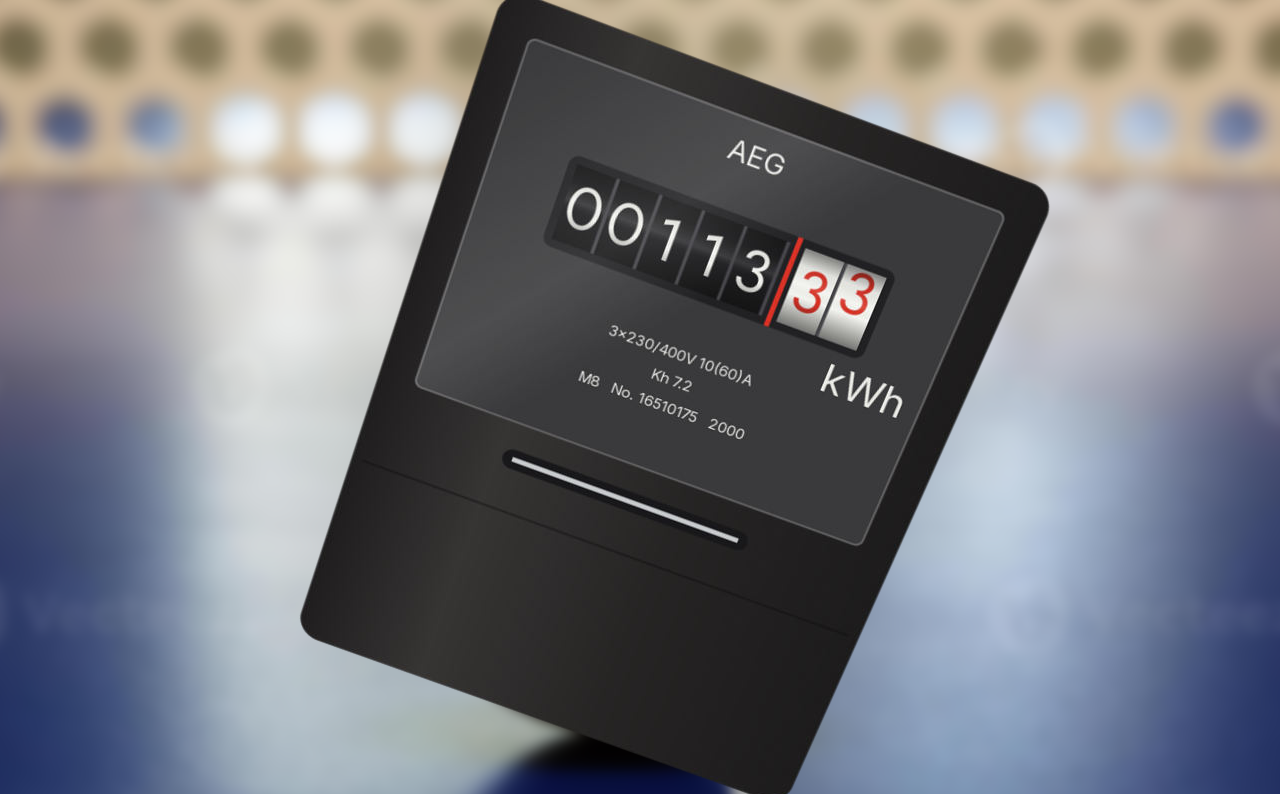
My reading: 113.33
